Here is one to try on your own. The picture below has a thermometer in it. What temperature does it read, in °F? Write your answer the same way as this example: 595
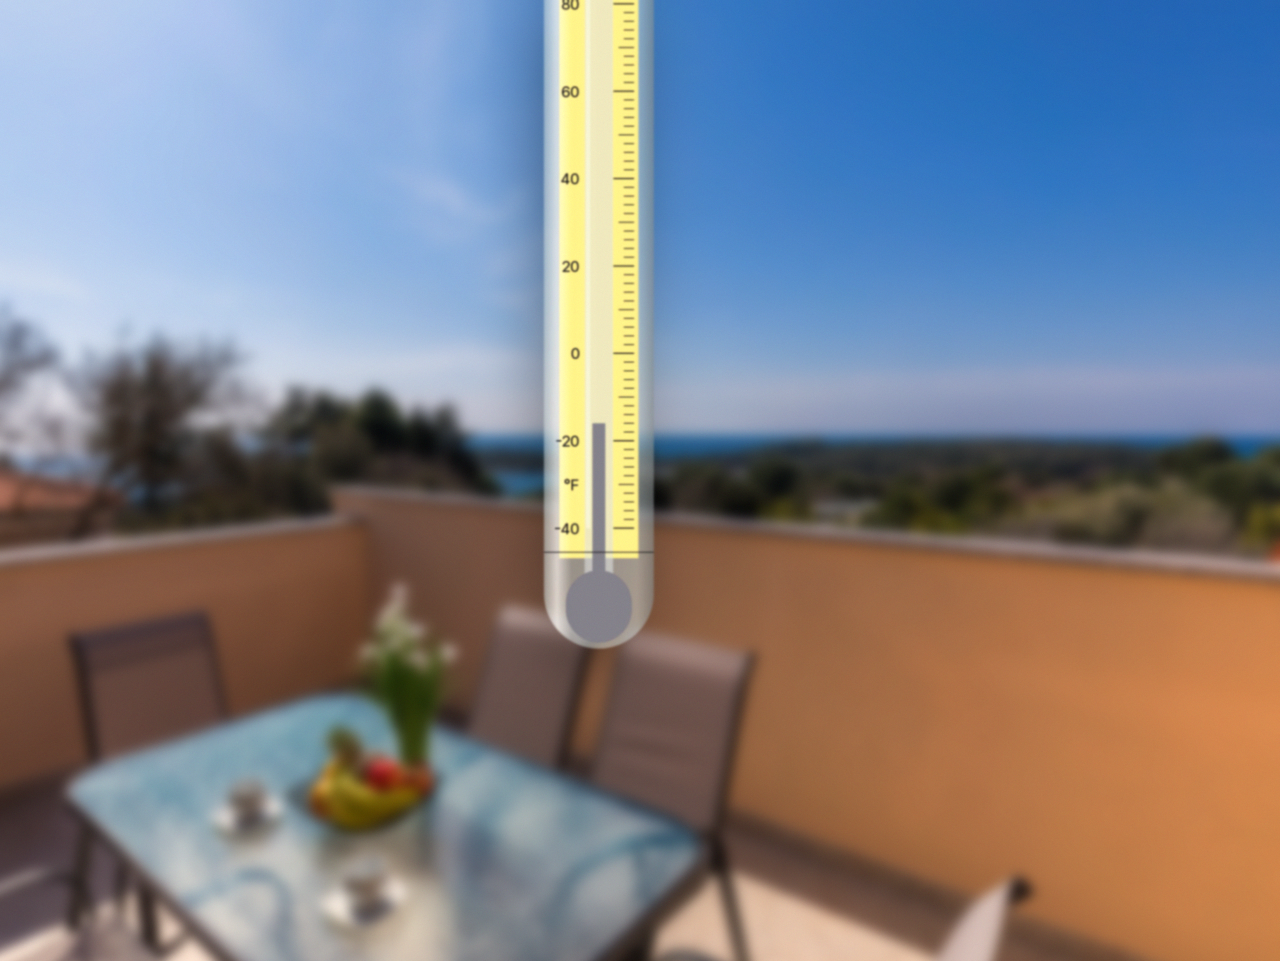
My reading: -16
